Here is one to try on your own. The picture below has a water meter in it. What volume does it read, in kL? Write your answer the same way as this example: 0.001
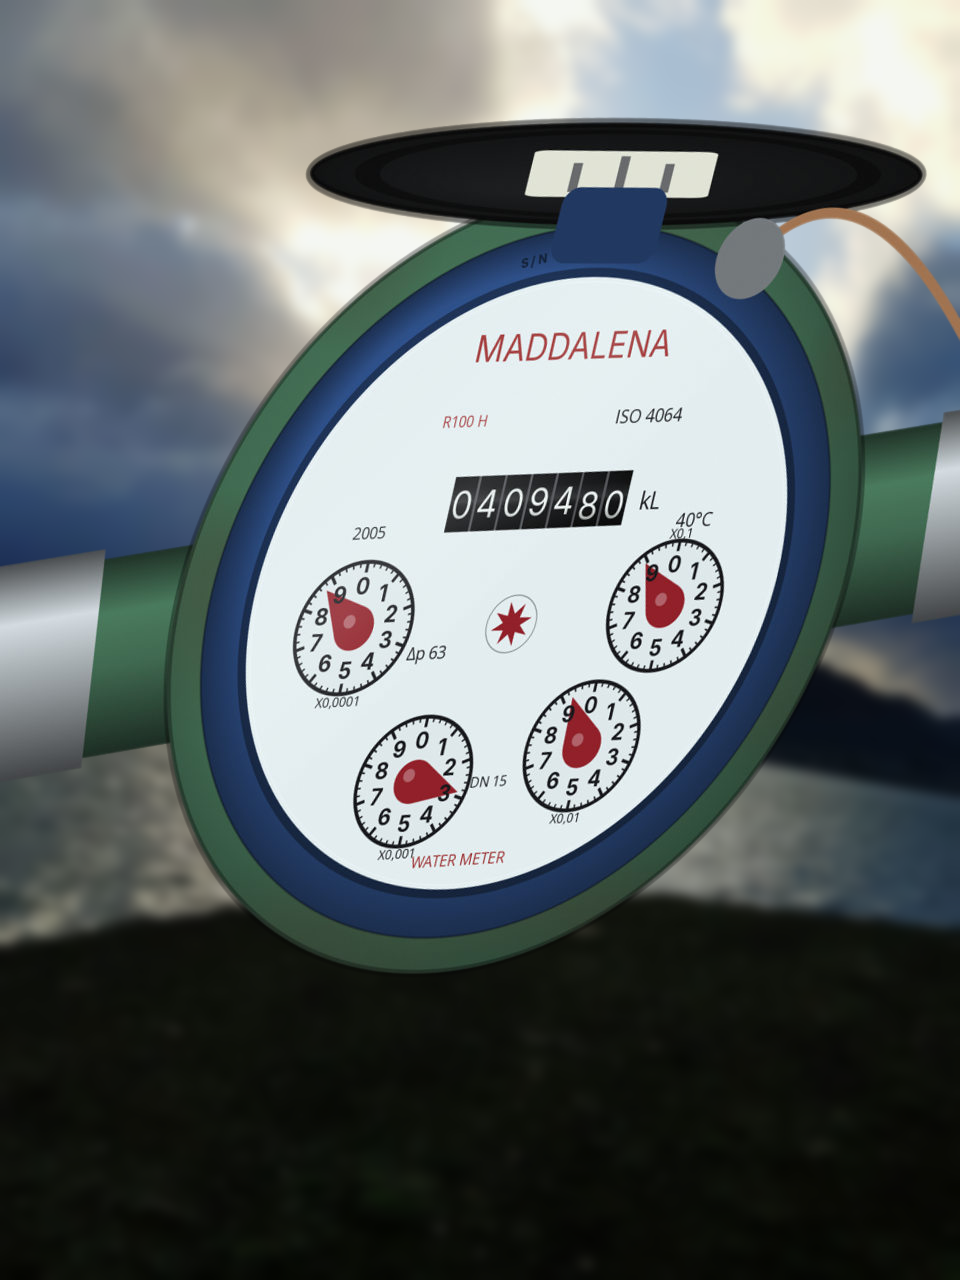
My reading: 409479.8928
